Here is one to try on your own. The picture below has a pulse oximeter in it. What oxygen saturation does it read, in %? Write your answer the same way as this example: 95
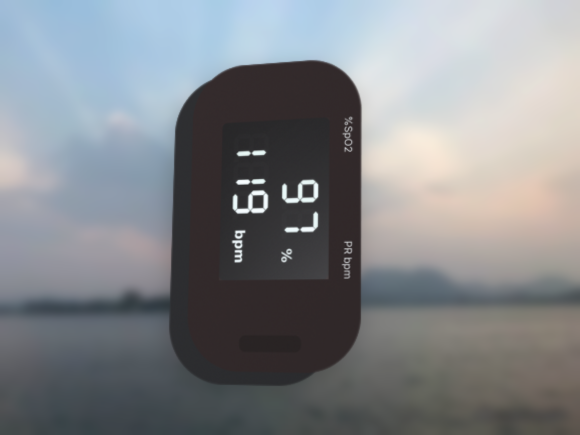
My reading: 97
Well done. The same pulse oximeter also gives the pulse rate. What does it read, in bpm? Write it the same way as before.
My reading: 119
